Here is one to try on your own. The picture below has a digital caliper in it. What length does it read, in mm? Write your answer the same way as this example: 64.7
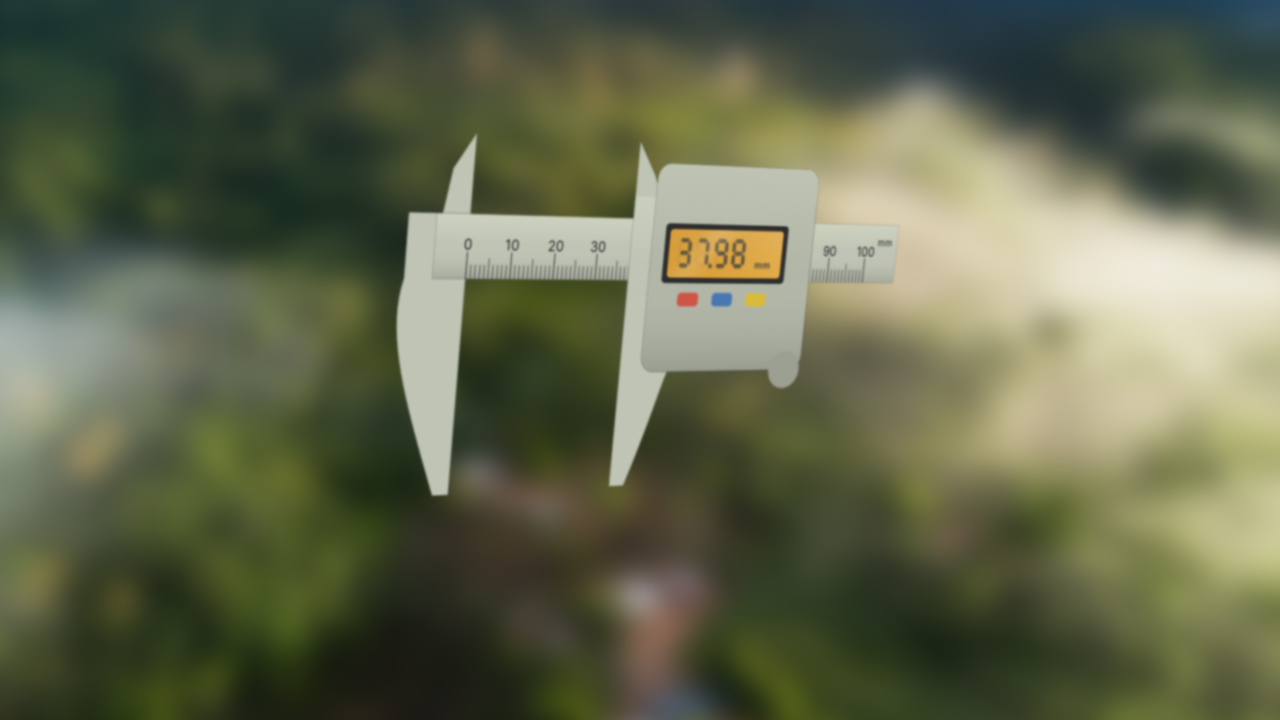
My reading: 37.98
